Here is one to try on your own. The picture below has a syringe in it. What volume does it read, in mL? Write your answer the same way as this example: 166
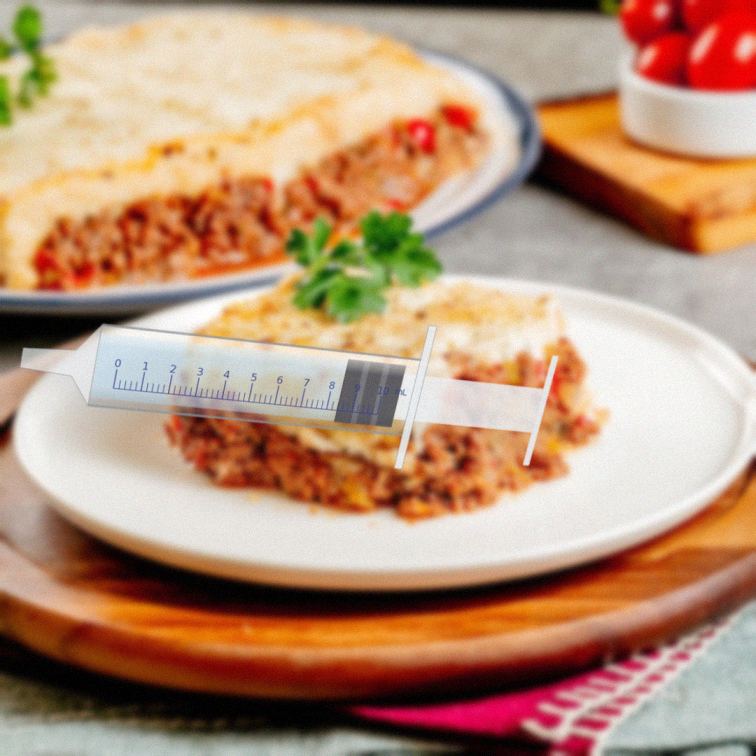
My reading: 8.4
